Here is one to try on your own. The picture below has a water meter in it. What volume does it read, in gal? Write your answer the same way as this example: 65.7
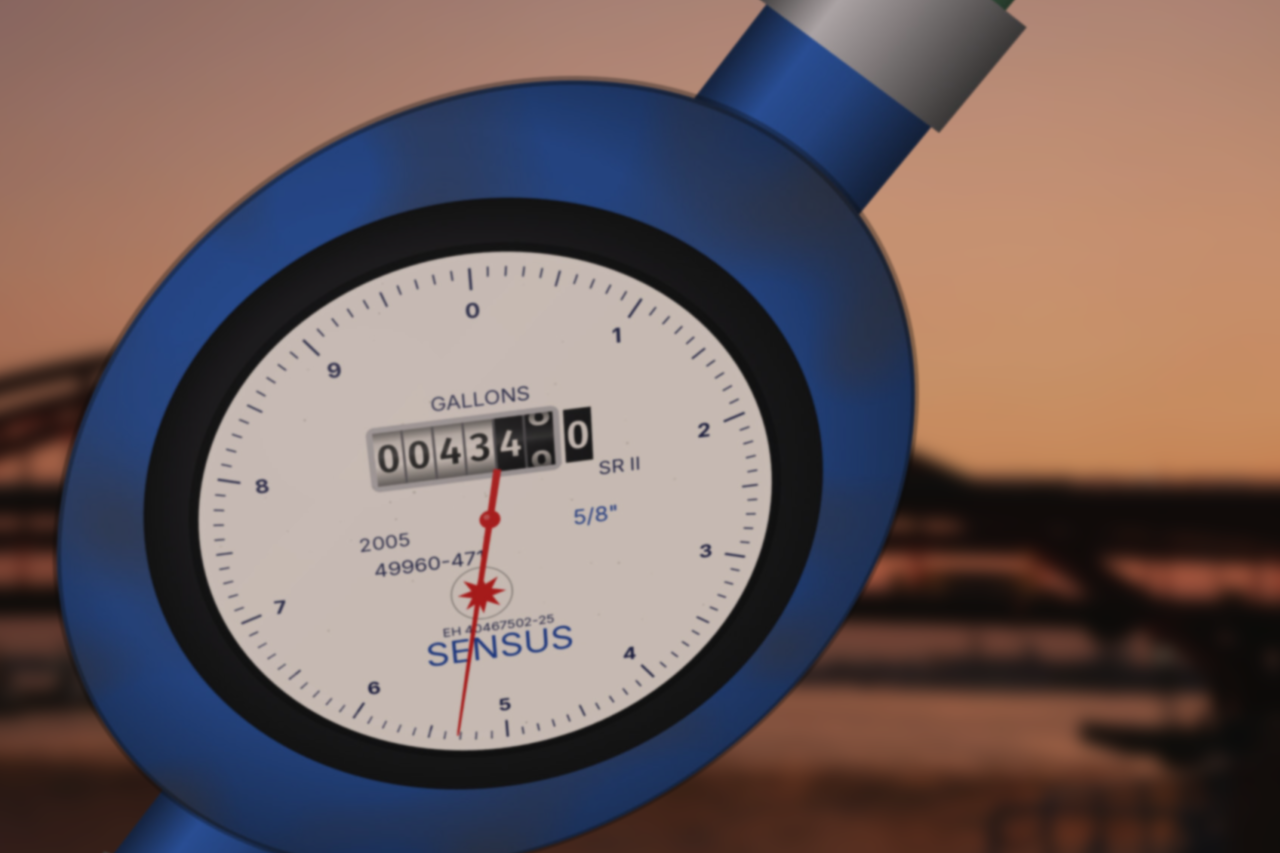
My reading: 43485.3
